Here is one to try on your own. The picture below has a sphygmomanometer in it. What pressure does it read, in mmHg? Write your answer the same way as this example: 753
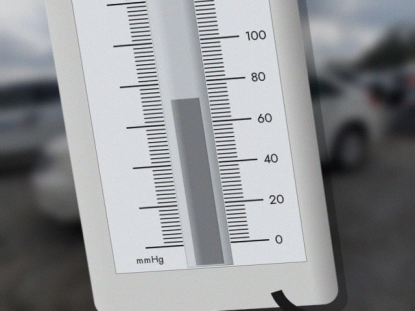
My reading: 72
